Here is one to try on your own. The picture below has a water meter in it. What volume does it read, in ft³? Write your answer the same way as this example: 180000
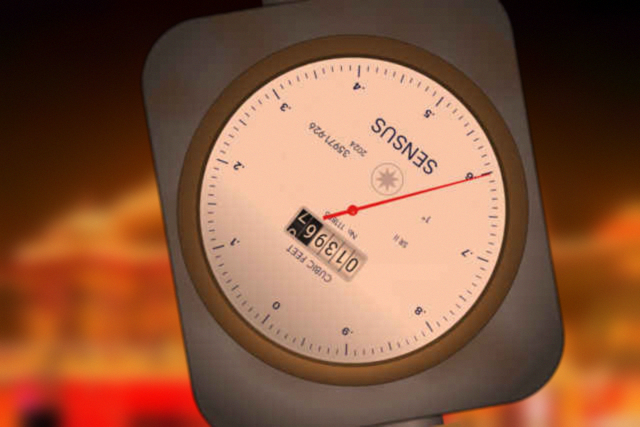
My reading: 13966.60
